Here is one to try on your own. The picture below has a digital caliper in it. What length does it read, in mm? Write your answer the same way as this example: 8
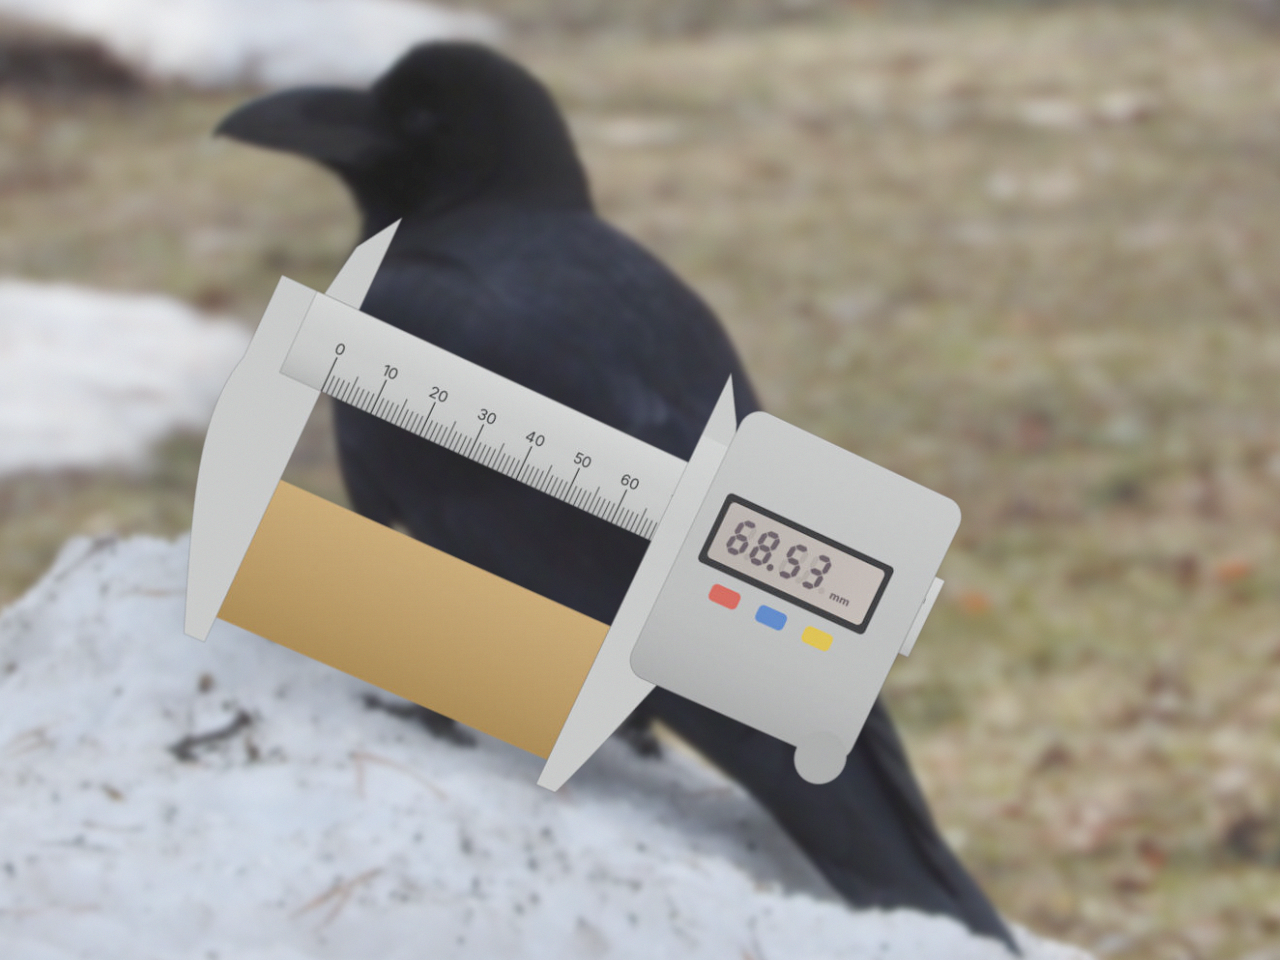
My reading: 68.53
